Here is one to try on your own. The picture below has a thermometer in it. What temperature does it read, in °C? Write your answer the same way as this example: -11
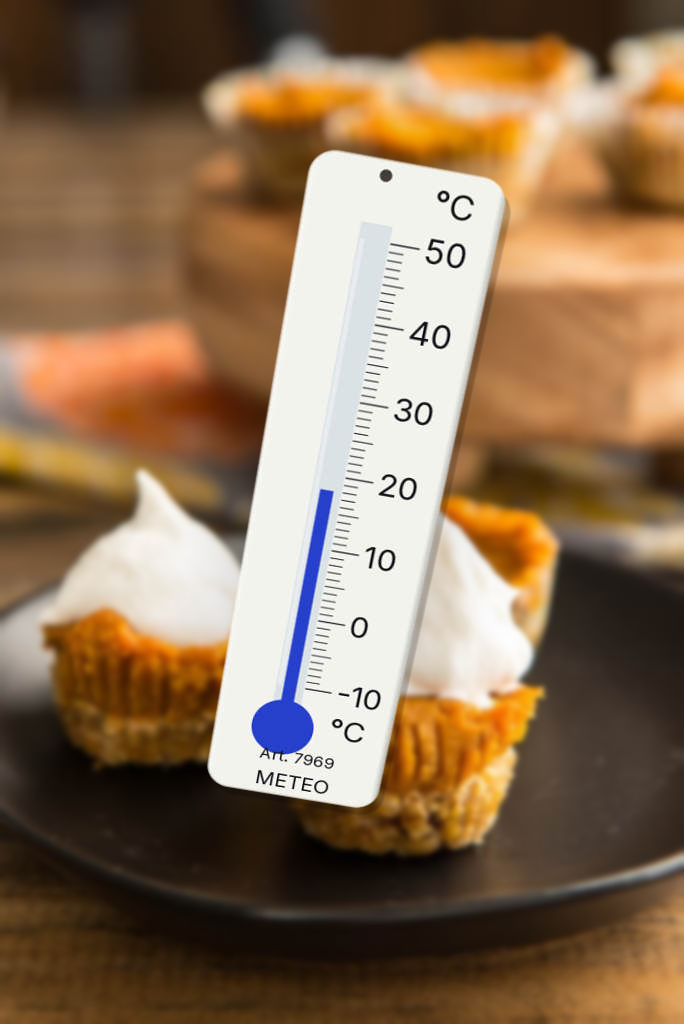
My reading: 18
